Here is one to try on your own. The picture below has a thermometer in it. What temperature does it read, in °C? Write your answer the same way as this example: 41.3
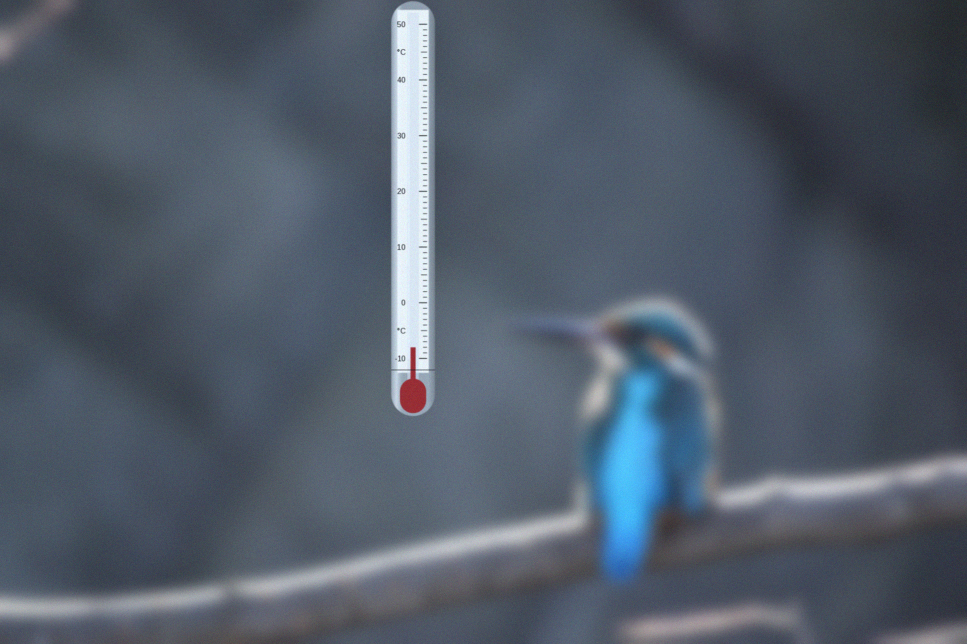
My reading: -8
